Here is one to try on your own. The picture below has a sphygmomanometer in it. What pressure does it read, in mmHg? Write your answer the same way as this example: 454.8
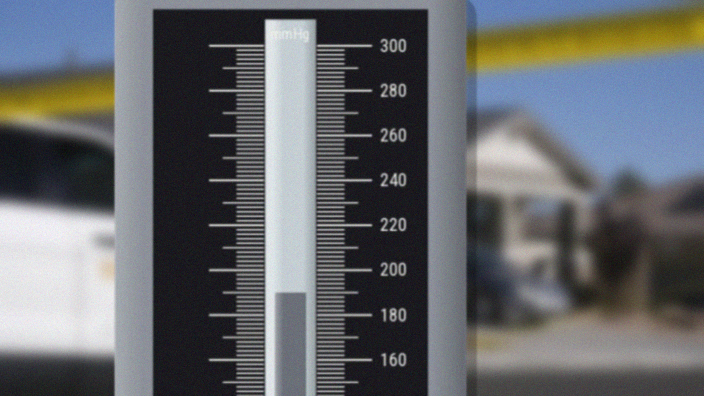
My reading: 190
